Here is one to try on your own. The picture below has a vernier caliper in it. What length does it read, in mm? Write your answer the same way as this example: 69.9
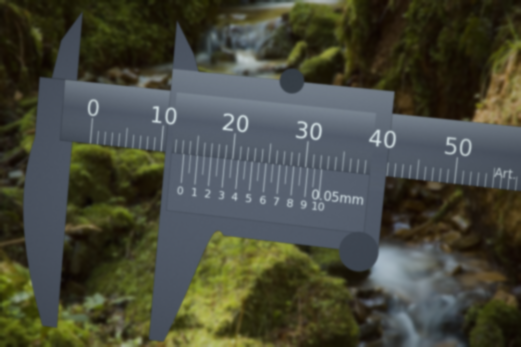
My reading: 13.2
